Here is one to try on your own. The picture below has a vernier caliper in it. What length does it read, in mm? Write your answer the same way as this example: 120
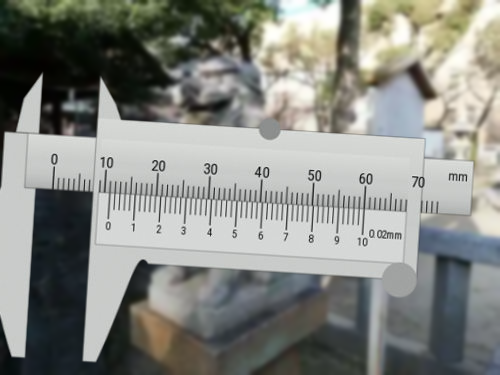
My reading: 11.0
